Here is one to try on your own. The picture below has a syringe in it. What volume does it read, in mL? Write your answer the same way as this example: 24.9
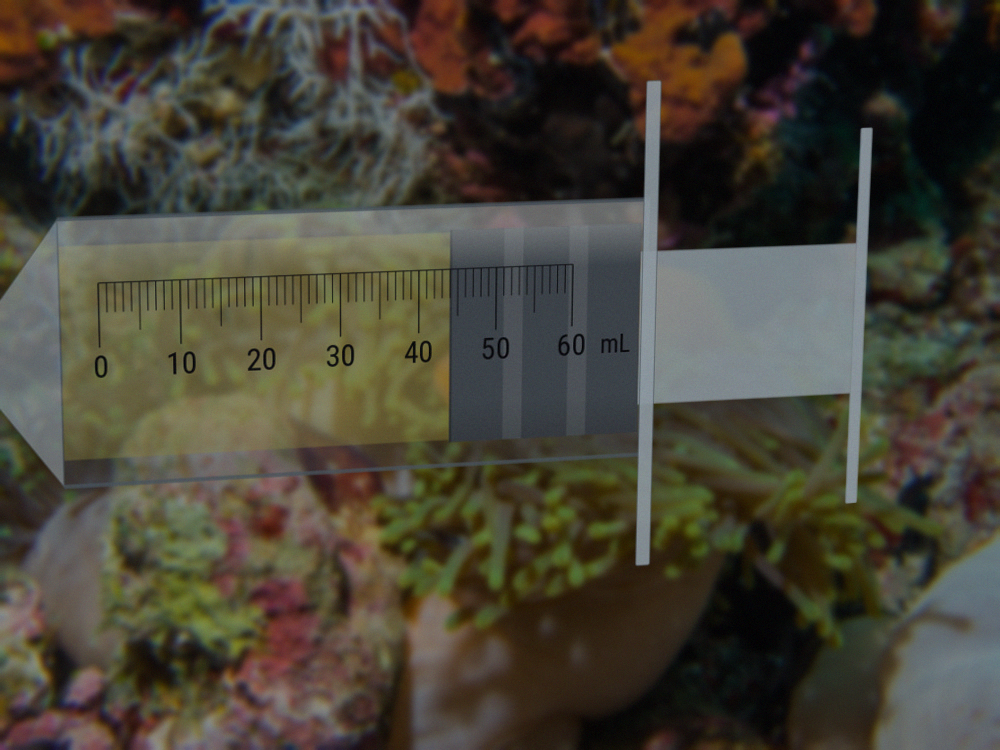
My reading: 44
